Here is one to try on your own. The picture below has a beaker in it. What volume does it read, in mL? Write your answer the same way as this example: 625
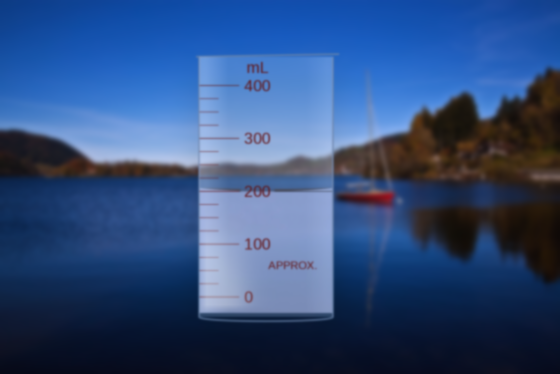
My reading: 200
